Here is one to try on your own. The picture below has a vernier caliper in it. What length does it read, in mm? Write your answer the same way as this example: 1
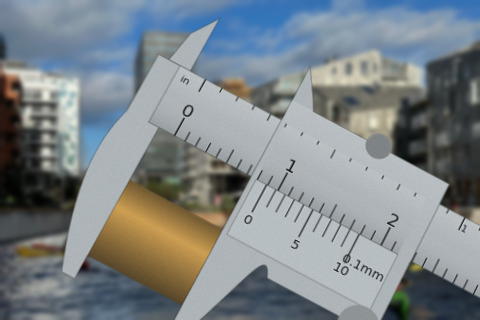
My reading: 8.9
